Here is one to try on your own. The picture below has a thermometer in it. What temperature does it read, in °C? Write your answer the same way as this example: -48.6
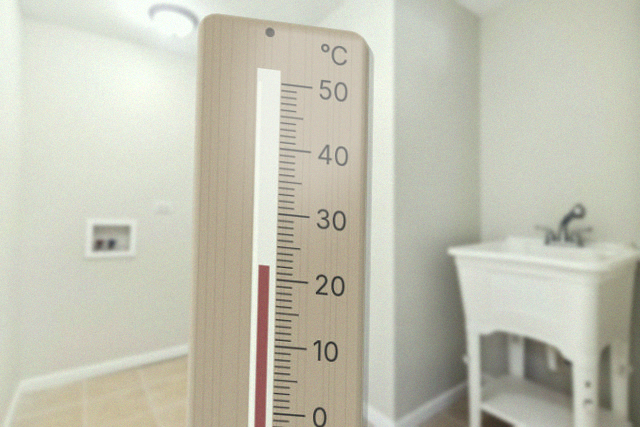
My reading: 22
